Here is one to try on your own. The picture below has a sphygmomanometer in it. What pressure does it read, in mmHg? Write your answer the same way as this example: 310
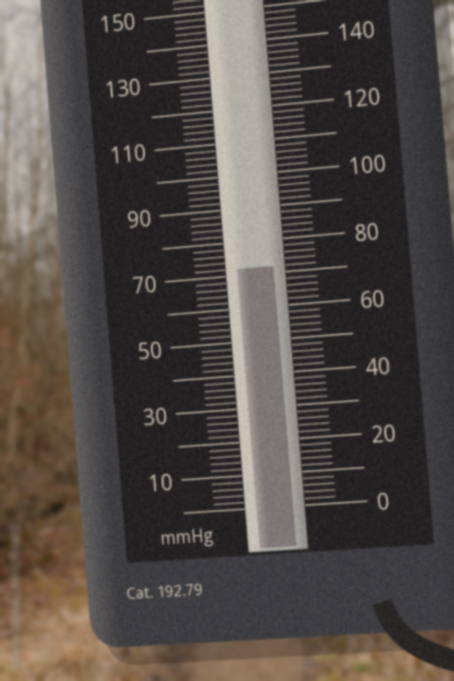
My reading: 72
